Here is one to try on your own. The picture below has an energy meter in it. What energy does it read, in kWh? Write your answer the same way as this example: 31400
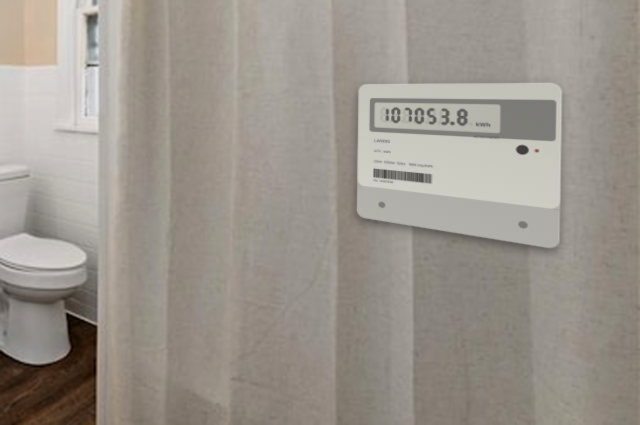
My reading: 107053.8
